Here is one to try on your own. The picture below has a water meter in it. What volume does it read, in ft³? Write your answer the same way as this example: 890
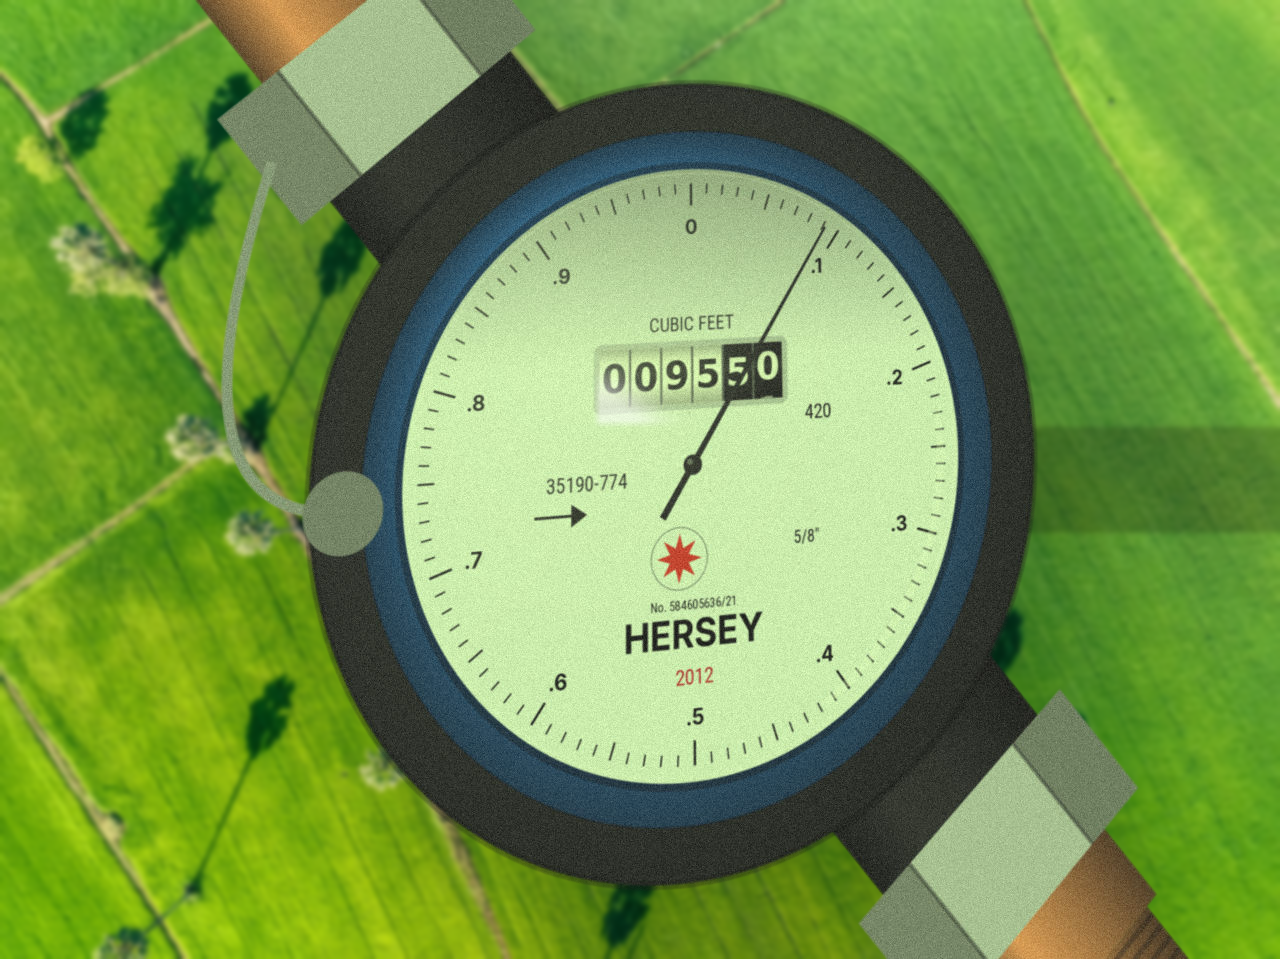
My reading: 9550.09
